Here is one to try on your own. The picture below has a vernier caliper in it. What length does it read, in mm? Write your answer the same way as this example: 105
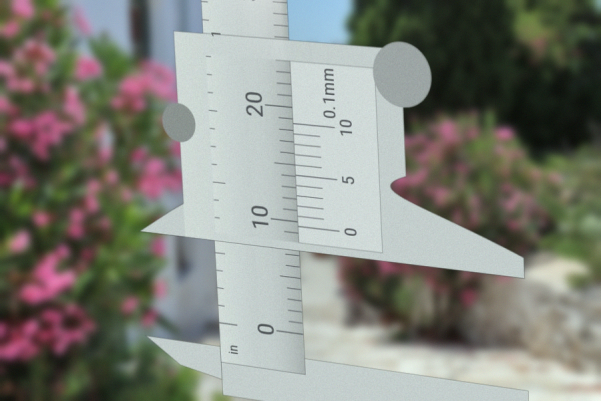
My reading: 9.6
